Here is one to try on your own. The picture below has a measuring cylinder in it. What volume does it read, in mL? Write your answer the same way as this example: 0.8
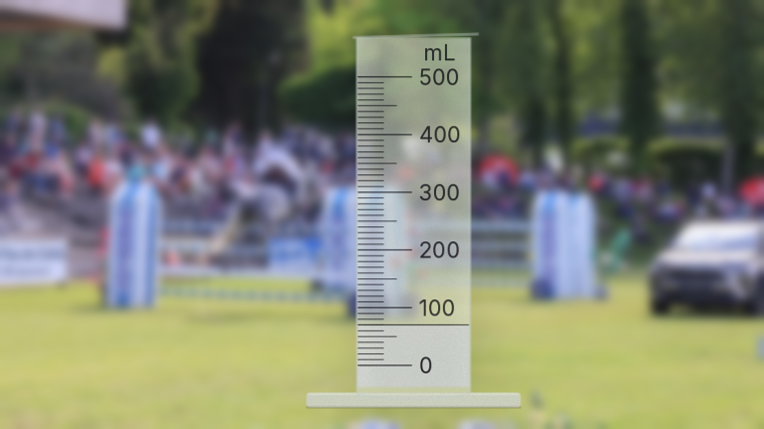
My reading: 70
